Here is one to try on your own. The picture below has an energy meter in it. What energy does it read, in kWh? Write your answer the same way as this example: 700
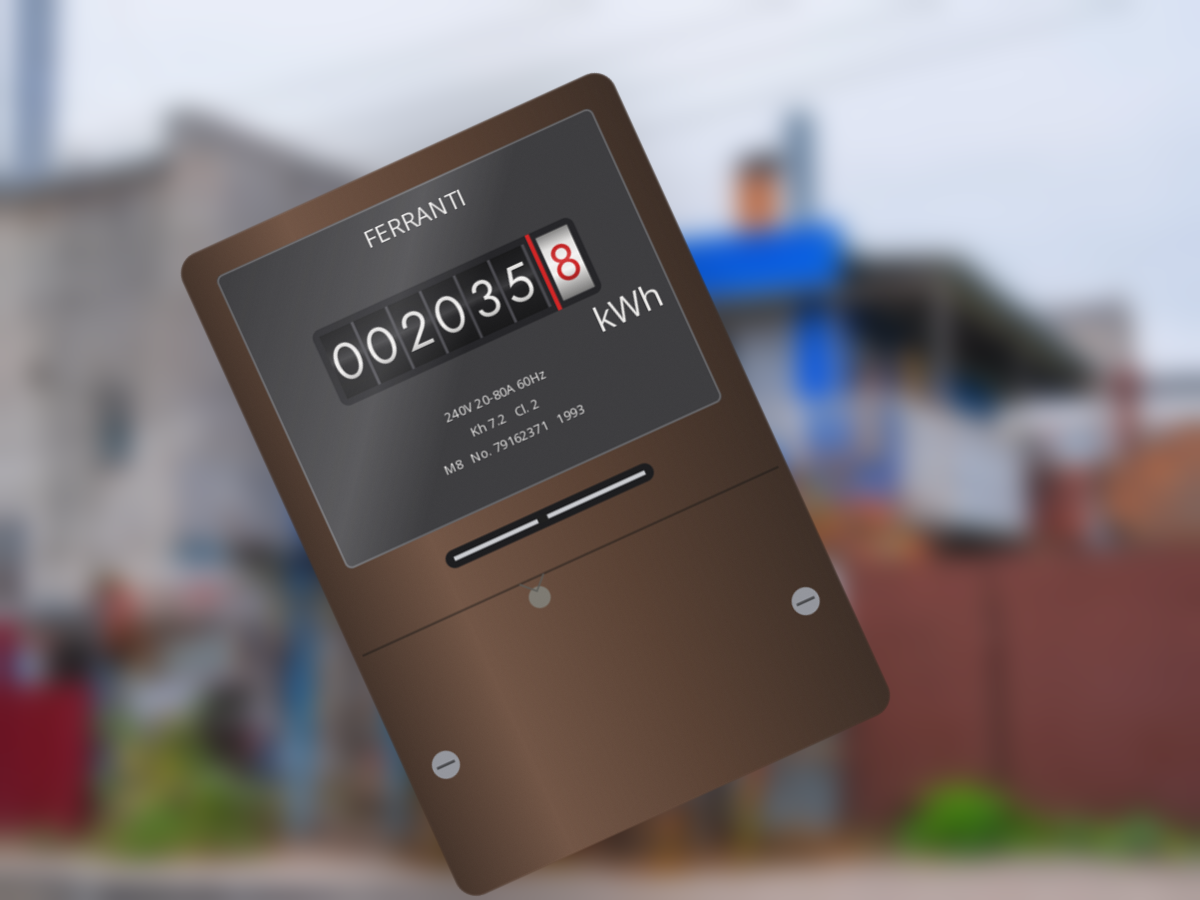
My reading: 2035.8
